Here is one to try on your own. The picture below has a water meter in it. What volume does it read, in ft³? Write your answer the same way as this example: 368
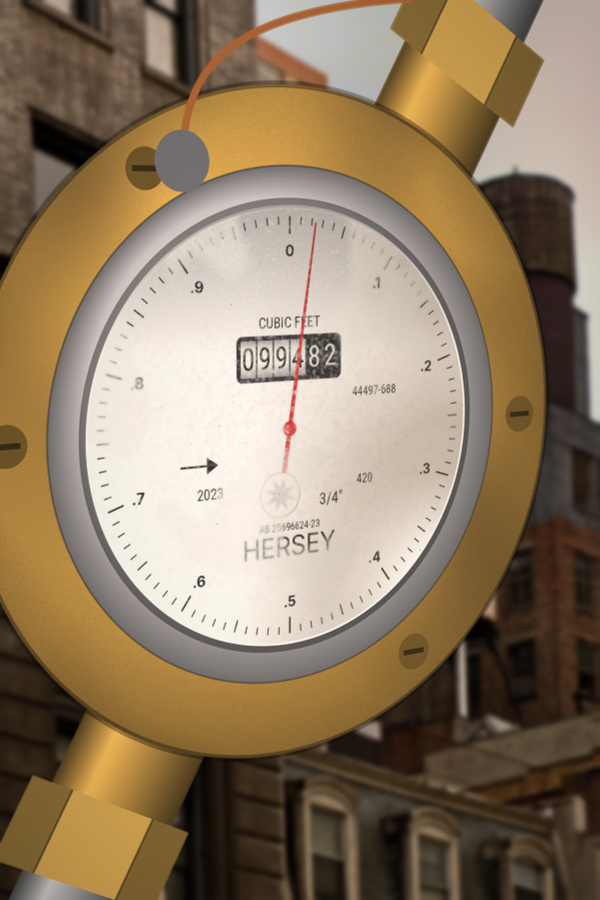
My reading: 99482.02
